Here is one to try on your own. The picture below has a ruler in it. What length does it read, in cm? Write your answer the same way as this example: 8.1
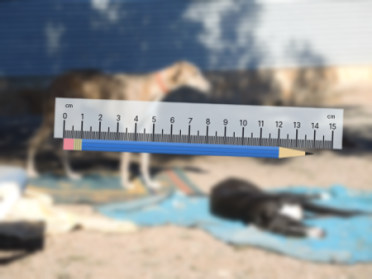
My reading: 14
